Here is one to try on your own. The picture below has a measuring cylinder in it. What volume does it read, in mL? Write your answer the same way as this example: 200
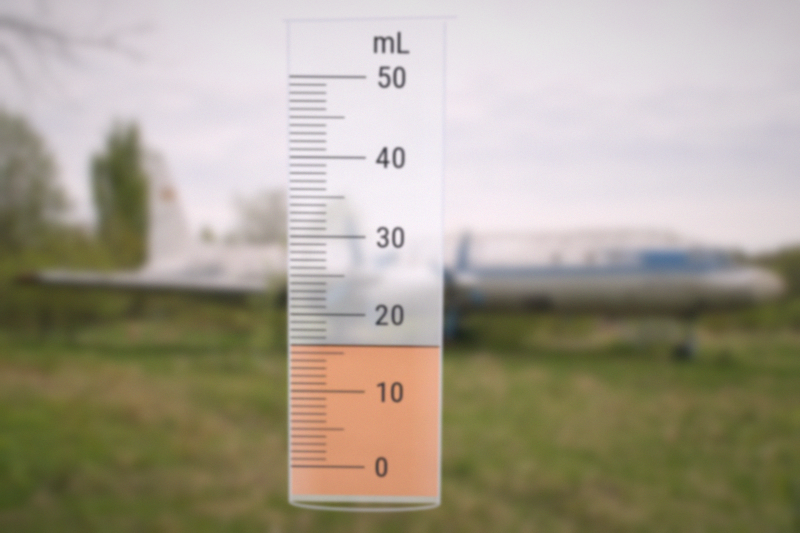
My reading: 16
